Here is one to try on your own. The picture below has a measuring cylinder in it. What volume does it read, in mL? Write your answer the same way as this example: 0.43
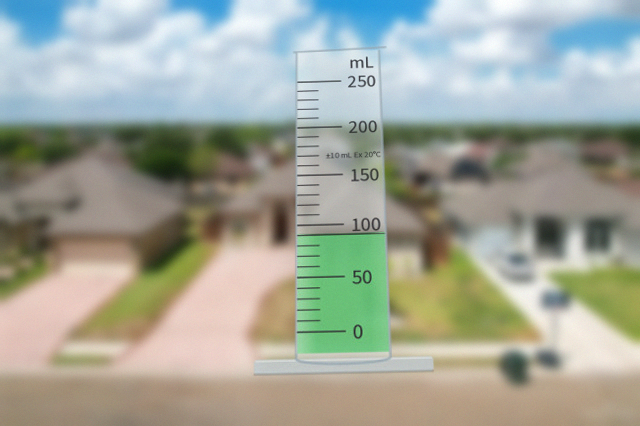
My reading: 90
